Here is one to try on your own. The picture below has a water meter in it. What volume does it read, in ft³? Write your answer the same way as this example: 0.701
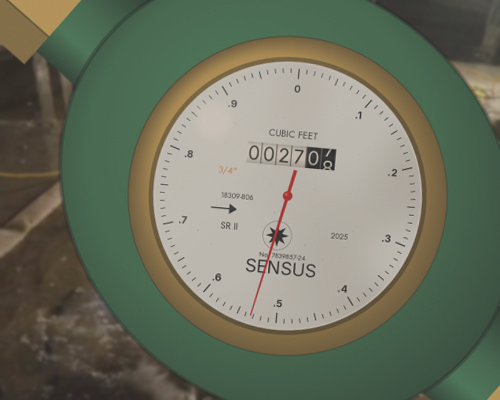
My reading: 2707.53
